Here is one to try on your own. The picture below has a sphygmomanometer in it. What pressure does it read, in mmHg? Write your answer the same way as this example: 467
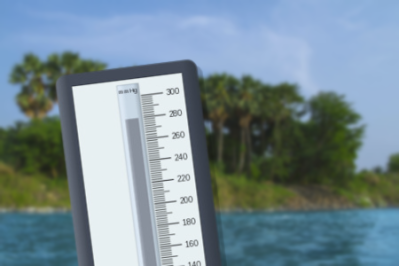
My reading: 280
